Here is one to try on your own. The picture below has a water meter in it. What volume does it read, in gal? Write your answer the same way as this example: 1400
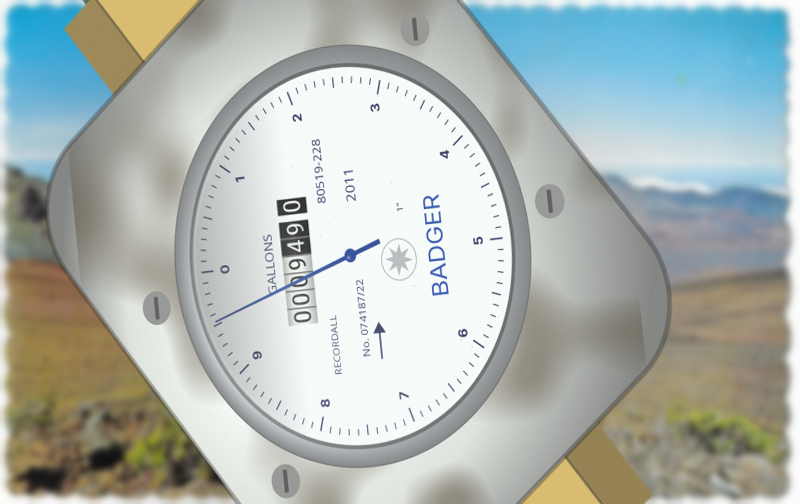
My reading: 9489.5
